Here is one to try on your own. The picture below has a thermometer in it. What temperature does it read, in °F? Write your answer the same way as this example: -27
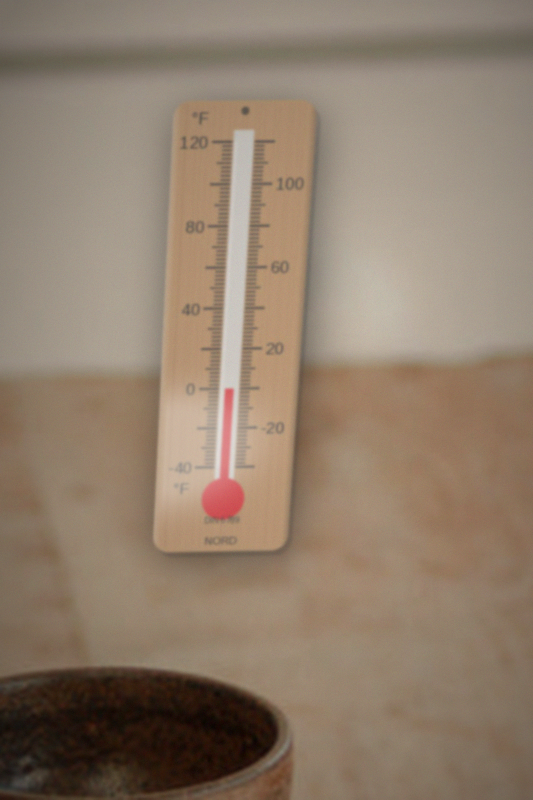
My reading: 0
